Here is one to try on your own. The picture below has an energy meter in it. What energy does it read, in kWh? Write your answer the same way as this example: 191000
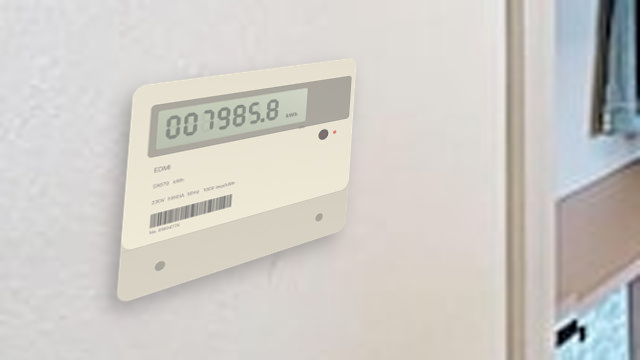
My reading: 7985.8
